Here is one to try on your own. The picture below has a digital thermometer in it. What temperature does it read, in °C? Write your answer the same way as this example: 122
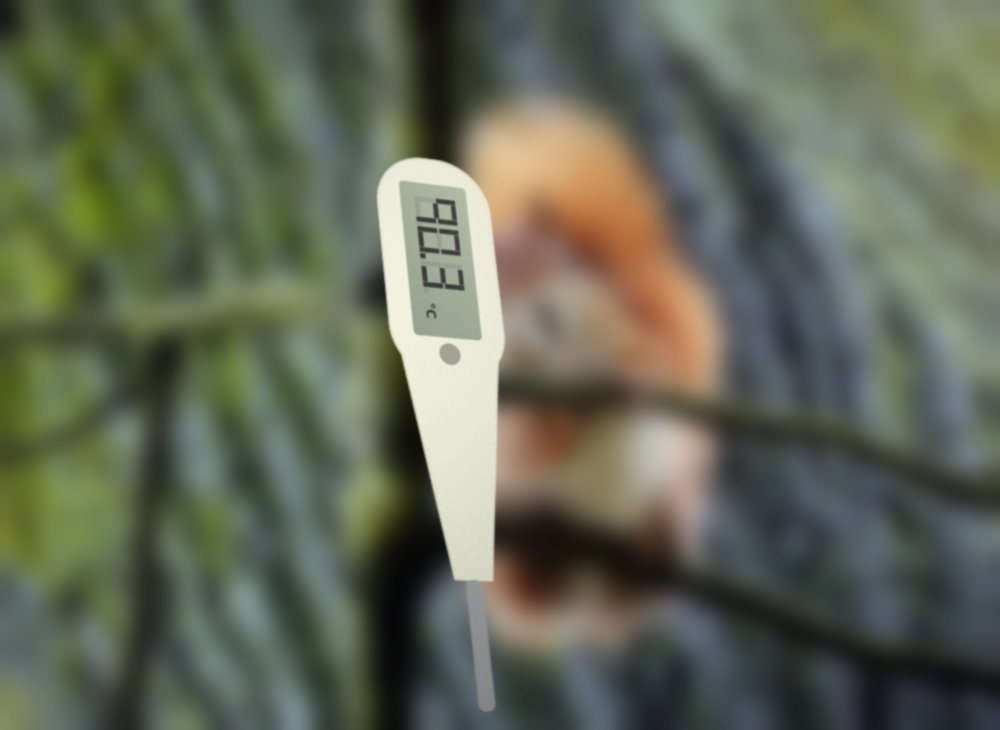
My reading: 90.3
